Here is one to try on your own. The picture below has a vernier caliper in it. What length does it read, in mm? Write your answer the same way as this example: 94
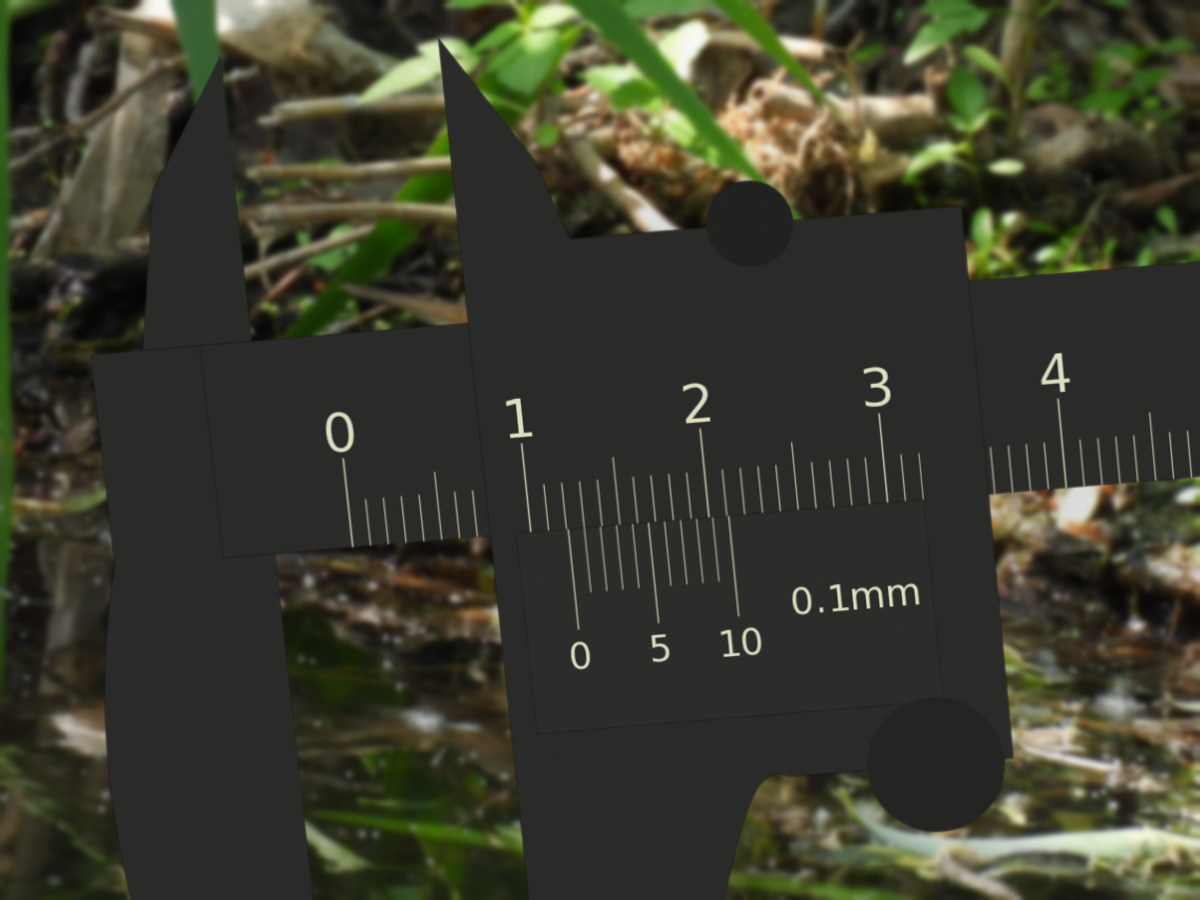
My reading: 12.1
